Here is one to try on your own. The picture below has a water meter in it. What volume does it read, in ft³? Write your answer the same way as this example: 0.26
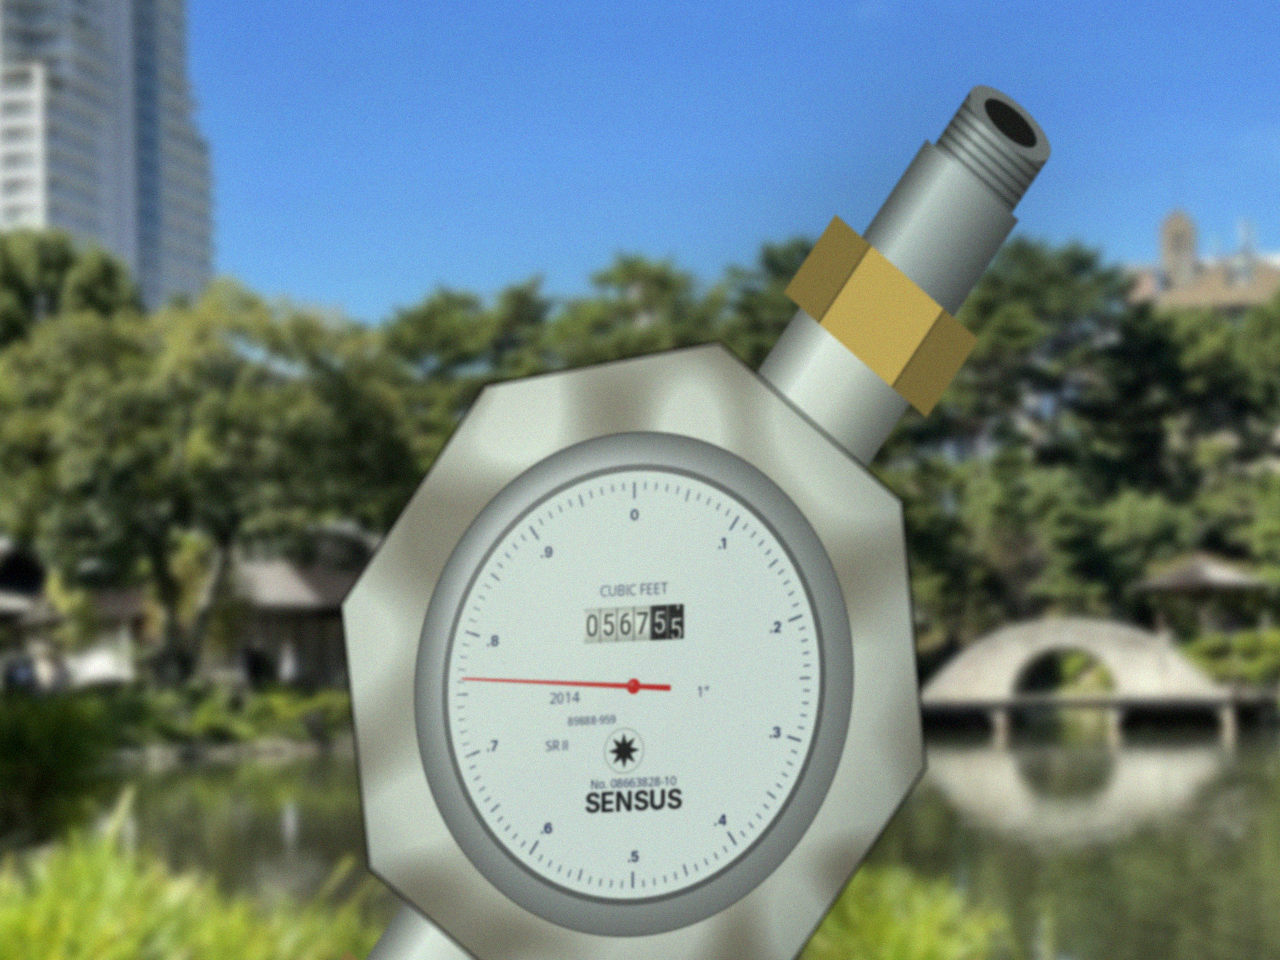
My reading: 56754.76
